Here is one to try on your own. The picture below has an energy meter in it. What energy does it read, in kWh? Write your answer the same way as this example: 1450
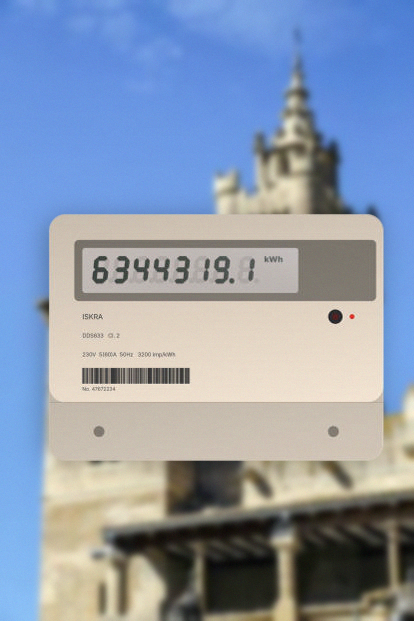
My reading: 6344319.1
